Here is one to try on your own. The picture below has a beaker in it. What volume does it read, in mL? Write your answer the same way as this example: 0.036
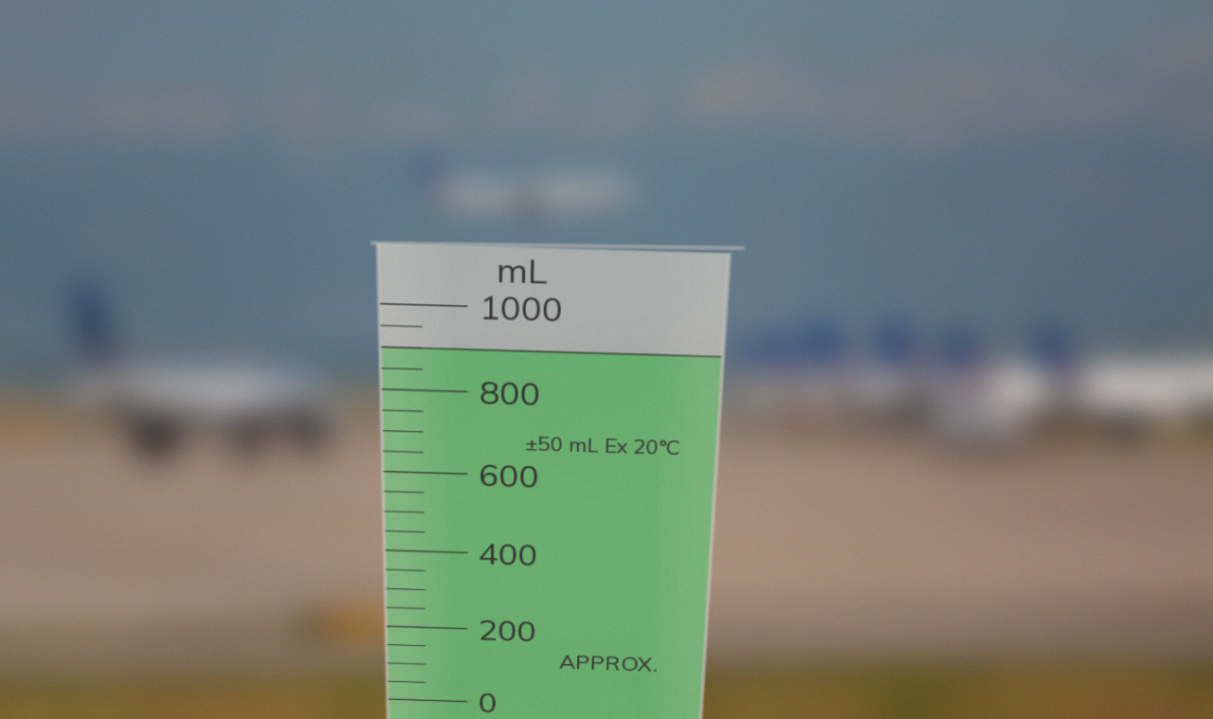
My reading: 900
